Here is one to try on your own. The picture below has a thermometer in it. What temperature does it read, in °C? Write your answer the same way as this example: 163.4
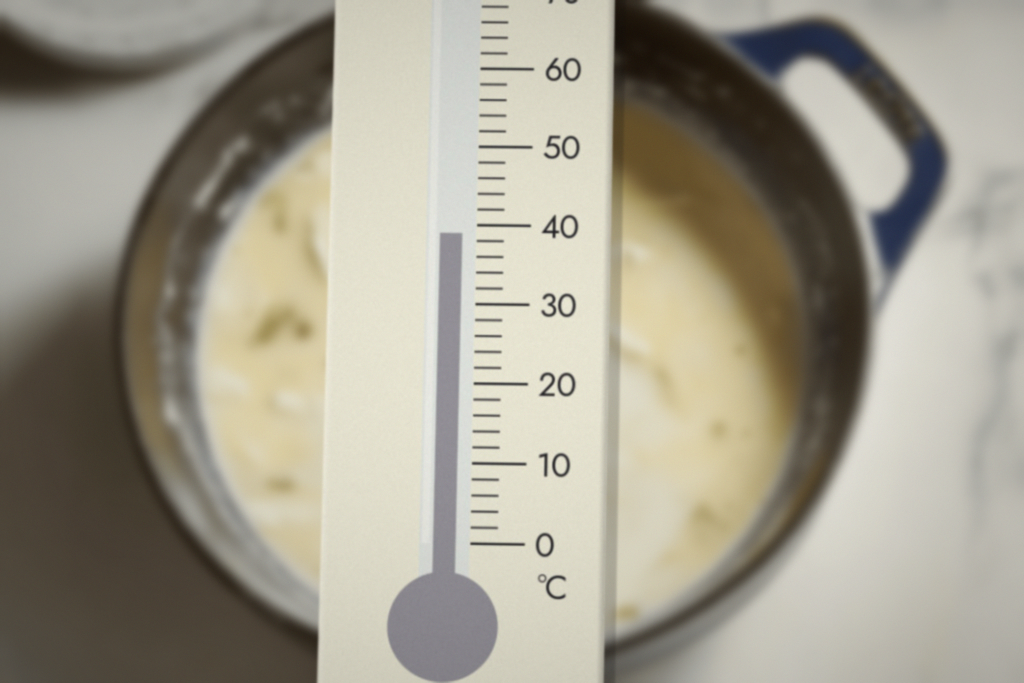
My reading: 39
